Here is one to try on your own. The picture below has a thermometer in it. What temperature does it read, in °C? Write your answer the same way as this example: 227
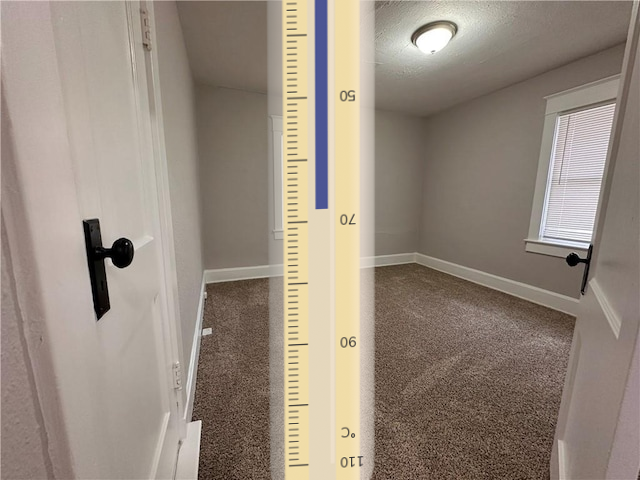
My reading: 68
